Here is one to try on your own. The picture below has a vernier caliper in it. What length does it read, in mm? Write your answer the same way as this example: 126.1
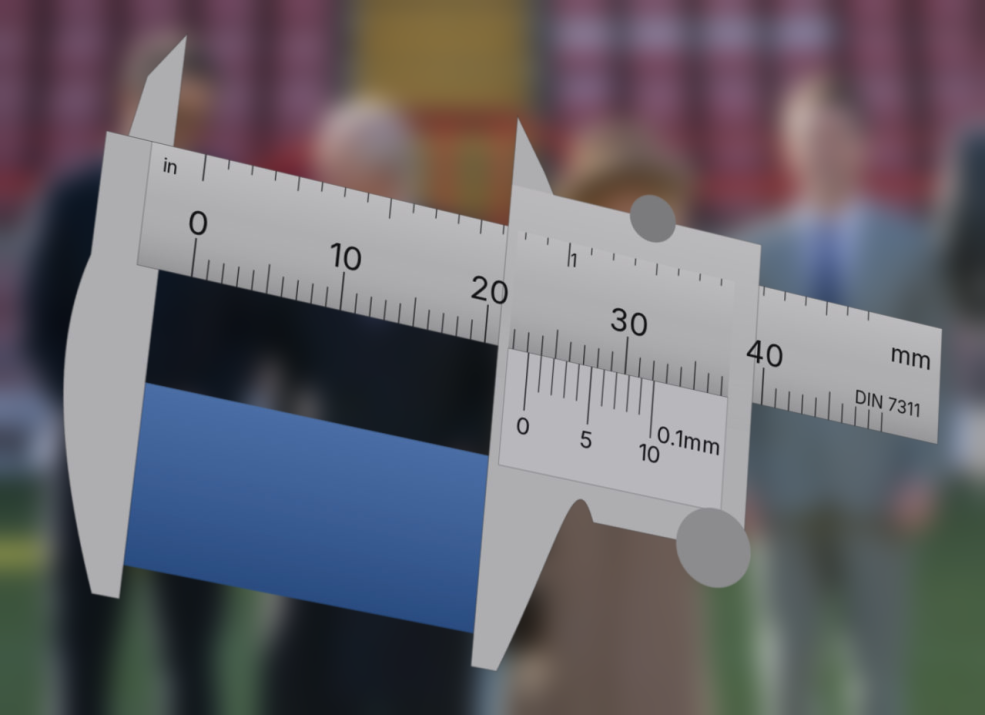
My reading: 23.1
